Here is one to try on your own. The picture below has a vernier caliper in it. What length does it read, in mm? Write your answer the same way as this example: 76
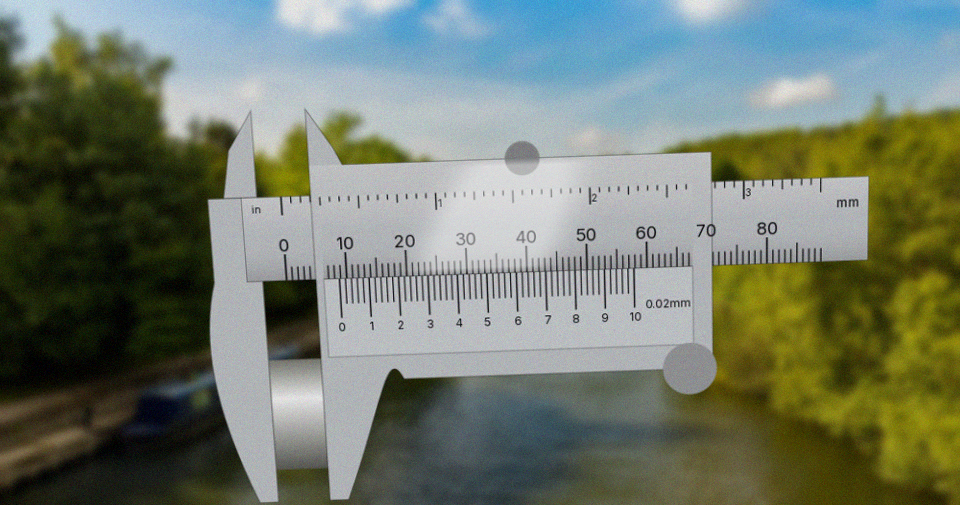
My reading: 8.8
